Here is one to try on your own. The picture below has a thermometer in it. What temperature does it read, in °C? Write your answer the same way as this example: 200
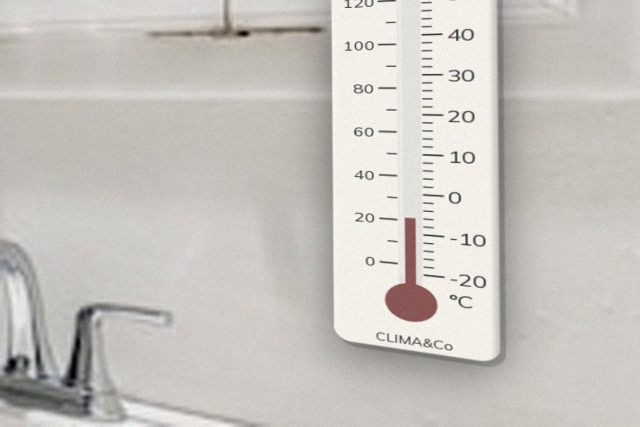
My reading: -6
